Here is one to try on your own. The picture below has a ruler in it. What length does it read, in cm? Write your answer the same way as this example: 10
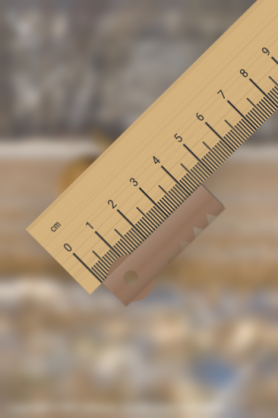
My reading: 4.5
